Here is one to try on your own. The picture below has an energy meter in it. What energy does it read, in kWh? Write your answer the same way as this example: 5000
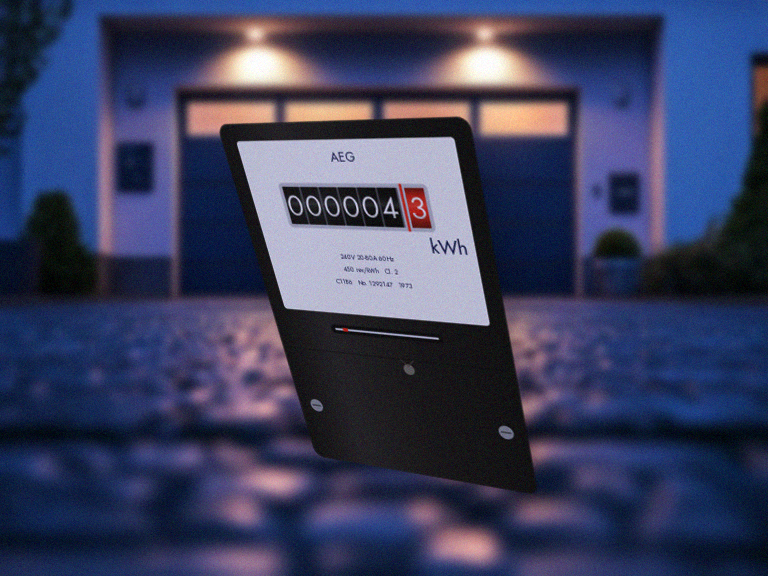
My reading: 4.3
